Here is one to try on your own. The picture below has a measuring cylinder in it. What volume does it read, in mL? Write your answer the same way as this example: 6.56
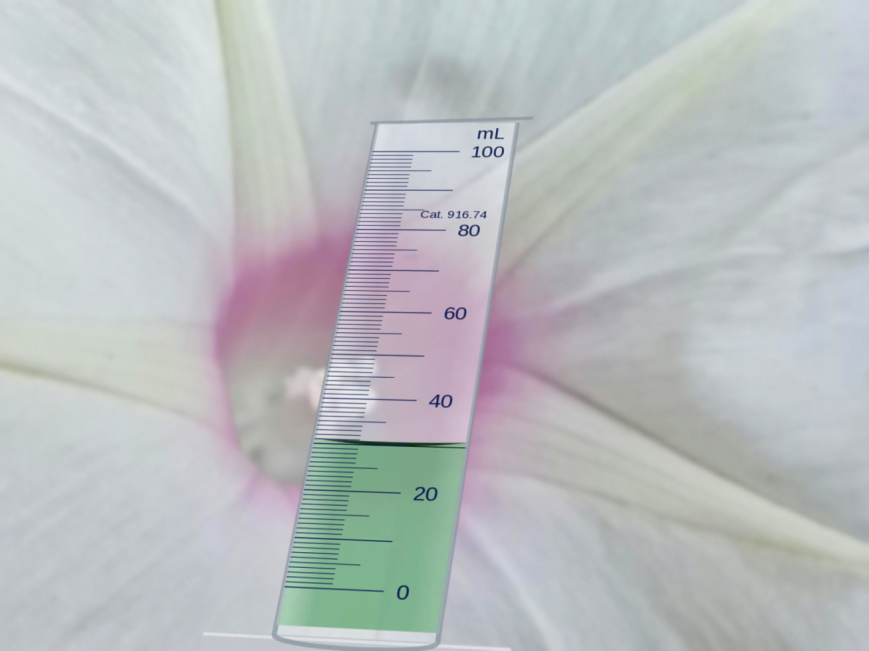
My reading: 30
